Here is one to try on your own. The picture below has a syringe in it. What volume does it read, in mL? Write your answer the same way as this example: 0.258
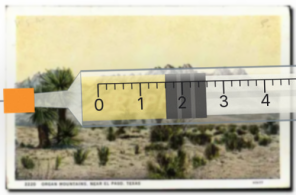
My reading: 1.6
